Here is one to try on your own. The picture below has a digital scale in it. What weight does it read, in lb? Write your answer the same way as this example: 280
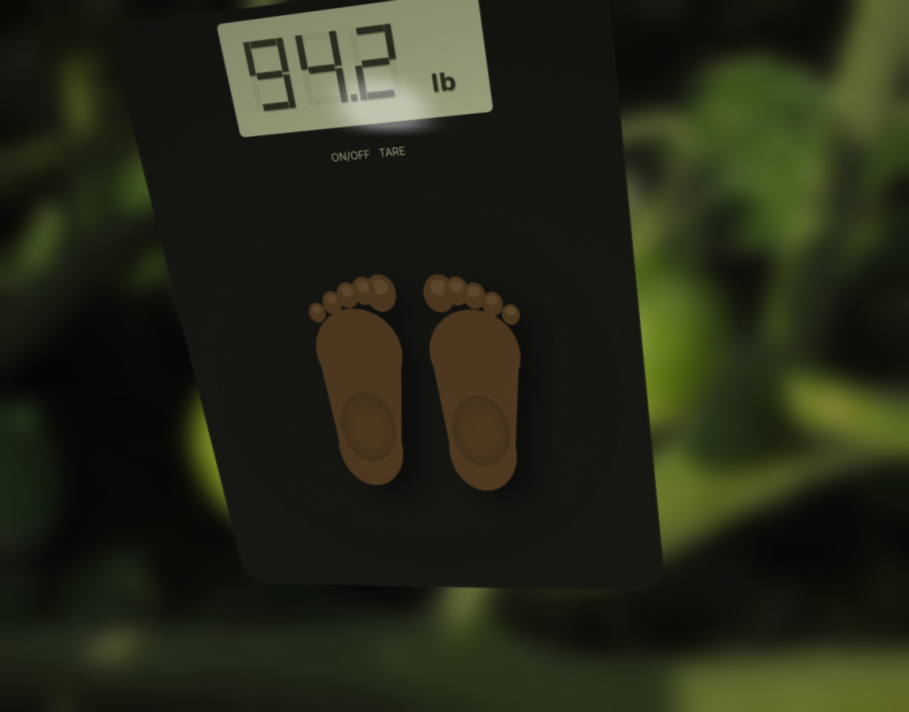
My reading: 94.2
